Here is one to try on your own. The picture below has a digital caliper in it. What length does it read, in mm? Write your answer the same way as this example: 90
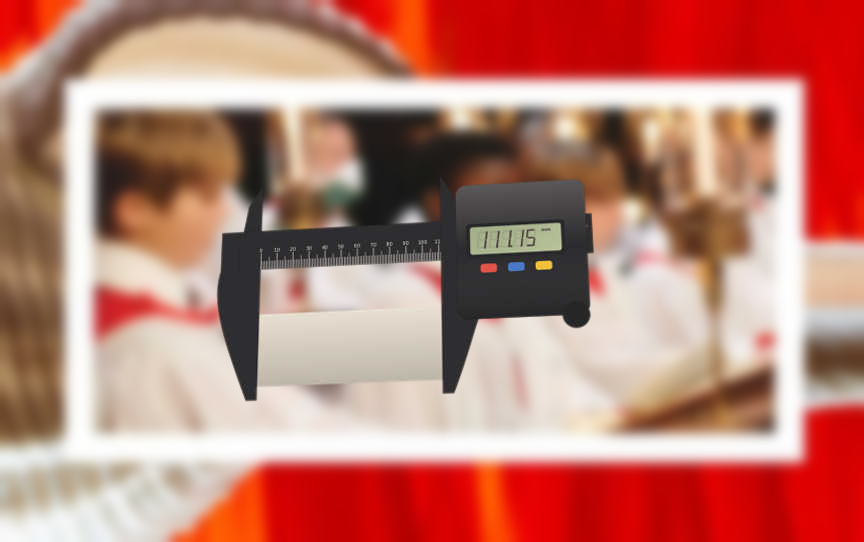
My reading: 111.15
